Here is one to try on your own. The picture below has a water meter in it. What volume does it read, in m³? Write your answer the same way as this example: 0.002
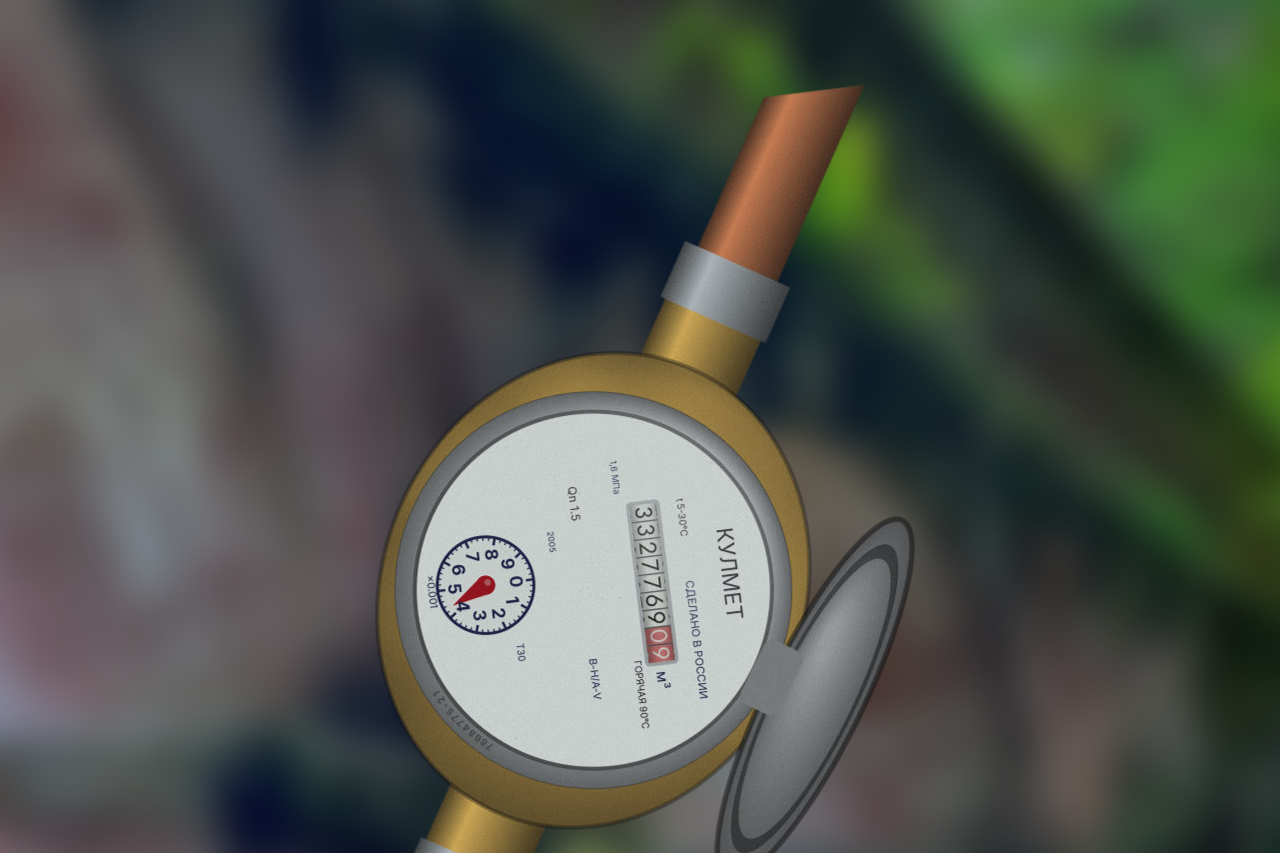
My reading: 3327769.094
